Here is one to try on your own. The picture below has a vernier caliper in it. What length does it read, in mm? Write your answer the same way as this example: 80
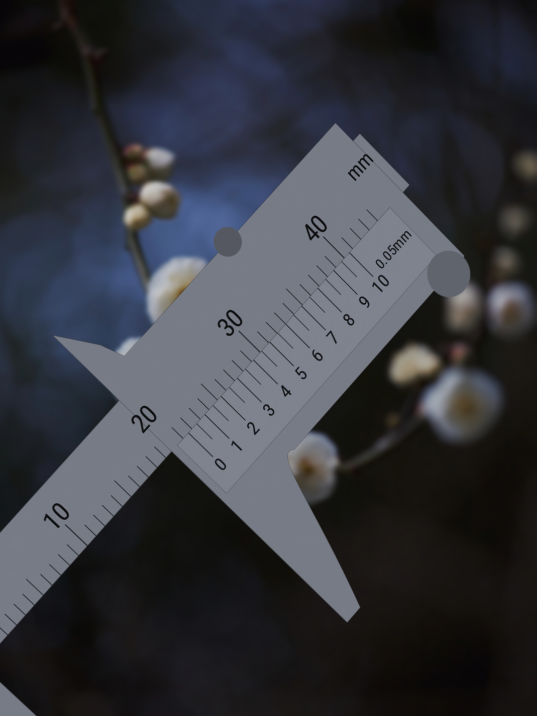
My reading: 21.6
